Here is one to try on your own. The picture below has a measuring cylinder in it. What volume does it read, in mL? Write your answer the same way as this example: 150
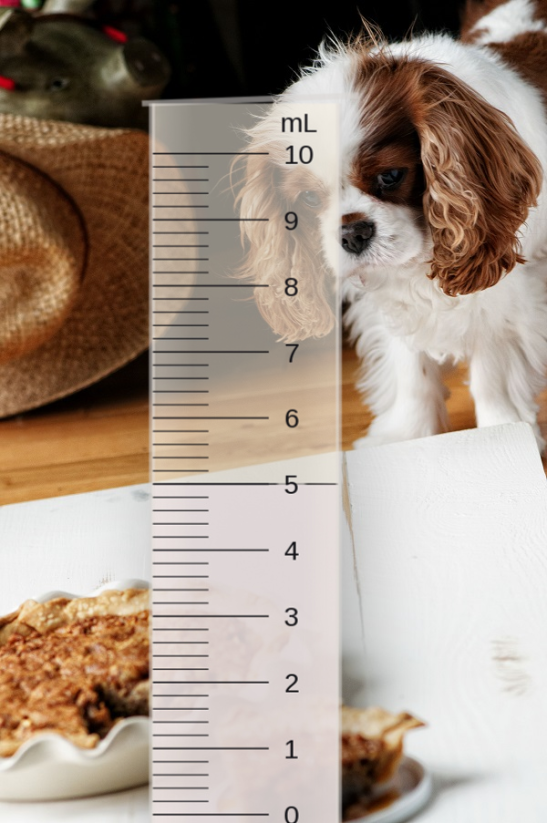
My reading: 5
